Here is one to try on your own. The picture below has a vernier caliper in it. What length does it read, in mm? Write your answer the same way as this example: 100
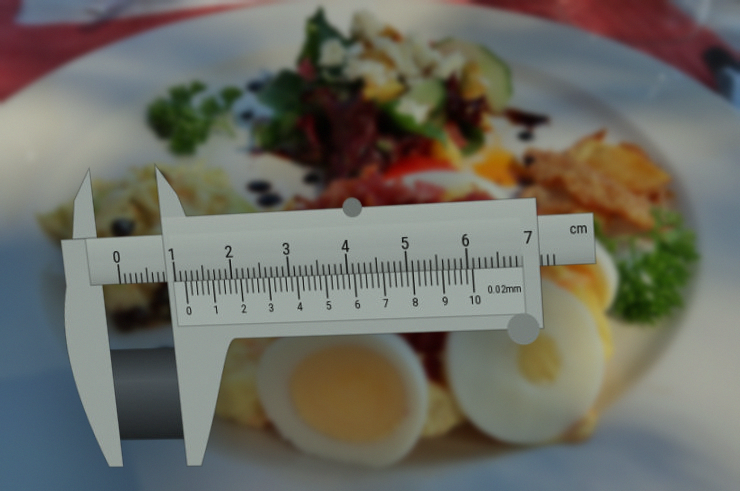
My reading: 11.8
